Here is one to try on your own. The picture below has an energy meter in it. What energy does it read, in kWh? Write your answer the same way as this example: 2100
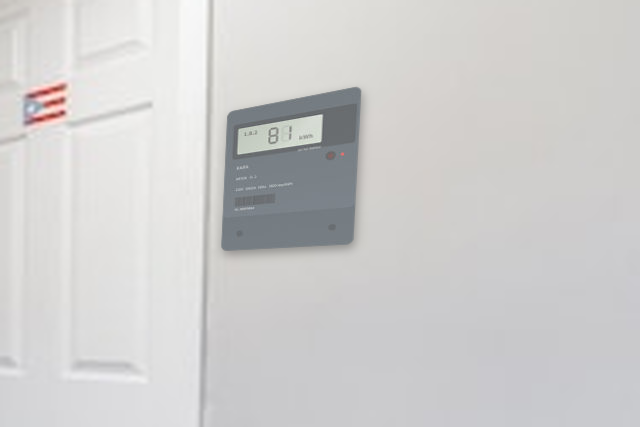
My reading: 81
